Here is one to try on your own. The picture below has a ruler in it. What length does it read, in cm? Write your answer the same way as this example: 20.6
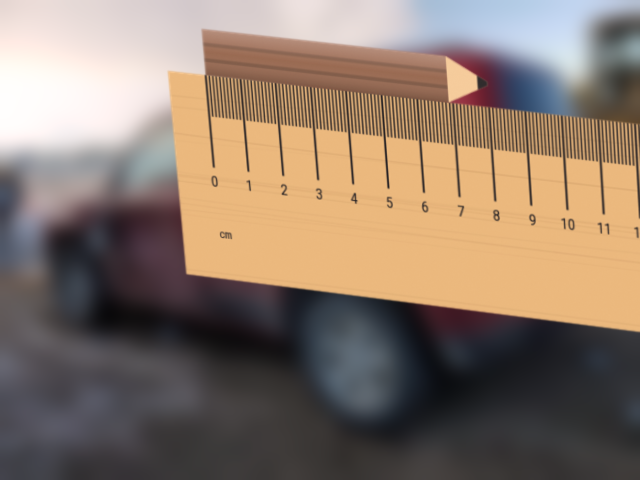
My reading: 8
